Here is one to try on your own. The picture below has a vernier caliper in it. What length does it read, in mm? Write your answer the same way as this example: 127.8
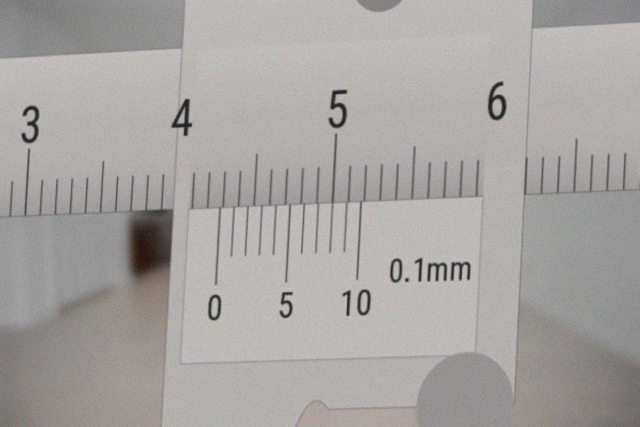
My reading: 42.8
